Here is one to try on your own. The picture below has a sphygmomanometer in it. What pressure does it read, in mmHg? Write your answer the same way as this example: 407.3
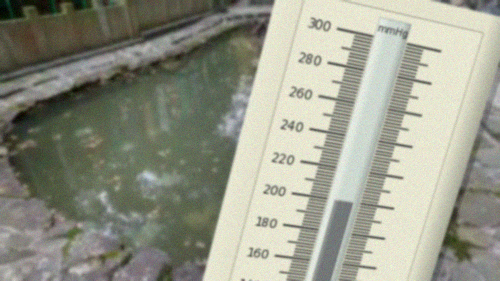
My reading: 200
